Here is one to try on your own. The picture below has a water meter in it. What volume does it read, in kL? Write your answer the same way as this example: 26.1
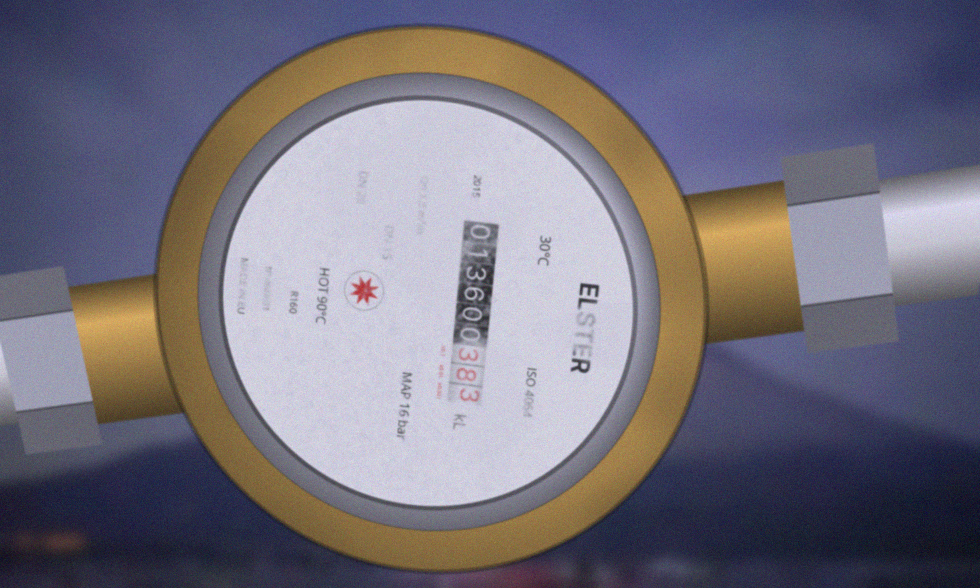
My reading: 13600.383
